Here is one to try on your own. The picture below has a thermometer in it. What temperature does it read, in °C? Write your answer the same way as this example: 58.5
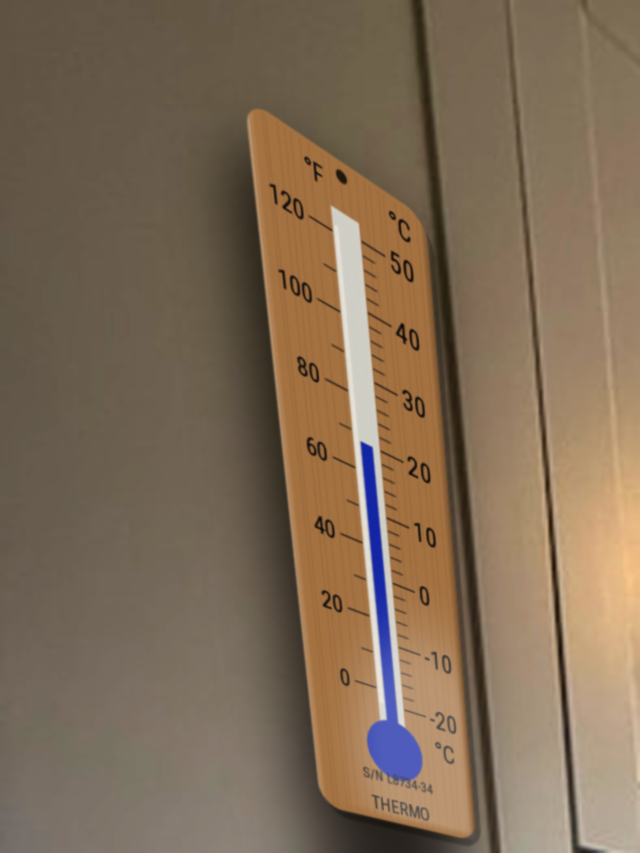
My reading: 20
